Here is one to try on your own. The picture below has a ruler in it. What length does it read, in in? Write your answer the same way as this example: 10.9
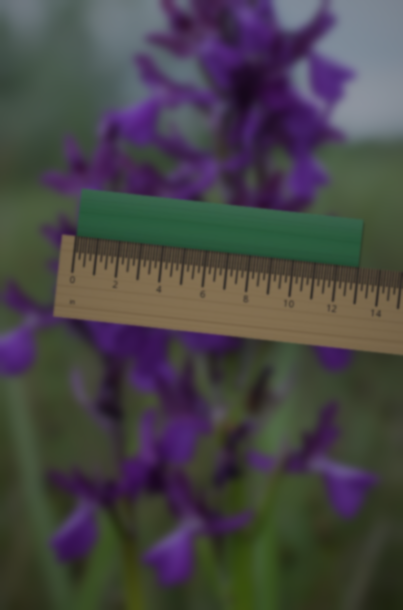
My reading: 13
